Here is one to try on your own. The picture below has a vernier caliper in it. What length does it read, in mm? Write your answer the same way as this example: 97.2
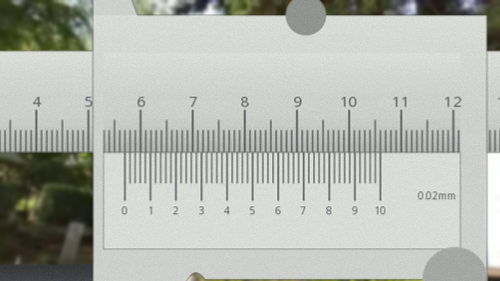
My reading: 57.0
